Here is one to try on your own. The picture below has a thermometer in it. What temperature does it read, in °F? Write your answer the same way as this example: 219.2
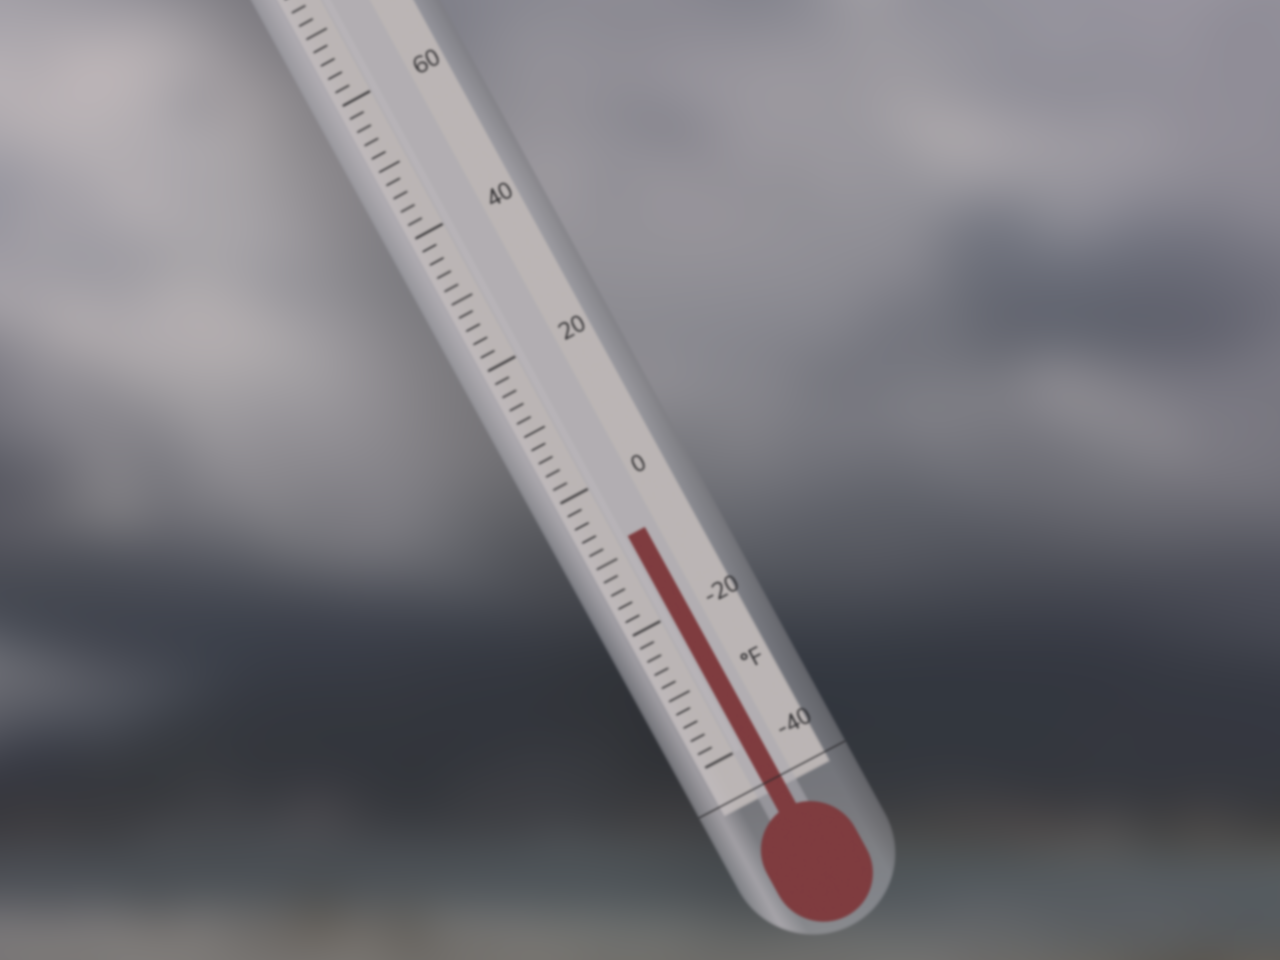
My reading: -8
